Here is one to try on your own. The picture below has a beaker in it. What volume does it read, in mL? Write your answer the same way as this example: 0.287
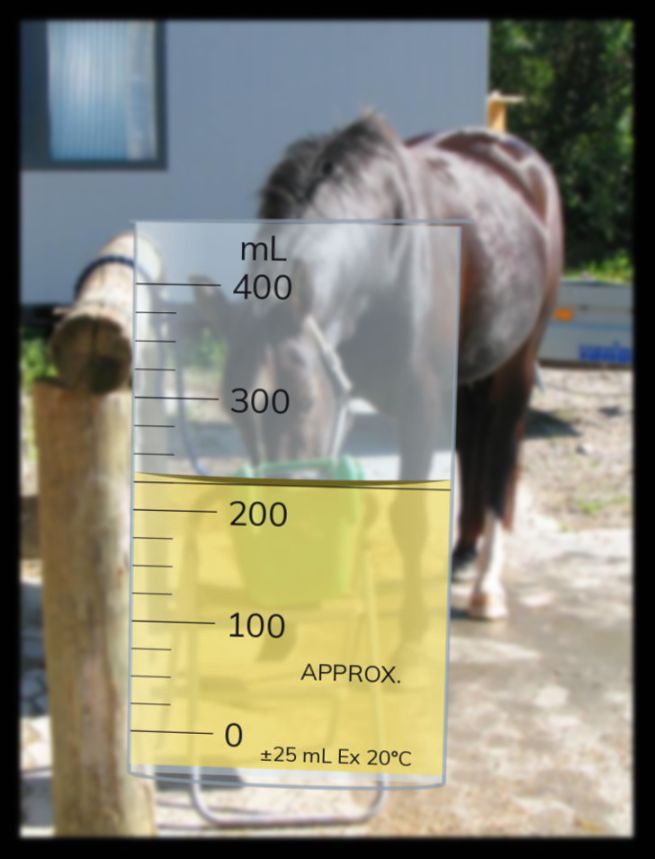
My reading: 225
